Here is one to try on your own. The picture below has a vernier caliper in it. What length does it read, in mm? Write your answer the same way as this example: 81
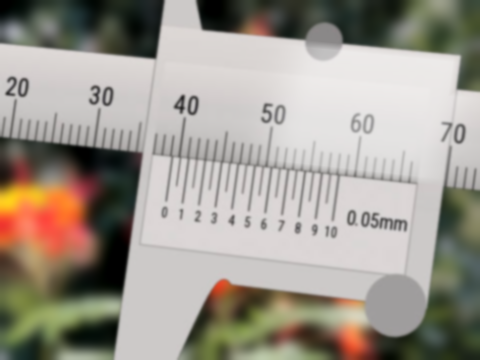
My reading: 39.2
